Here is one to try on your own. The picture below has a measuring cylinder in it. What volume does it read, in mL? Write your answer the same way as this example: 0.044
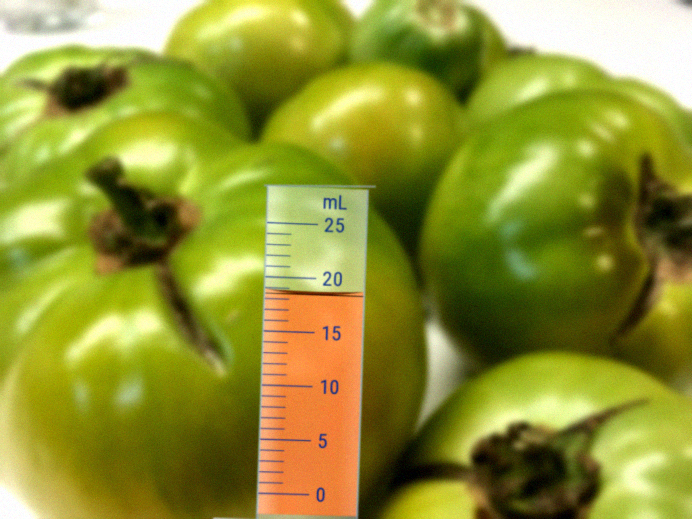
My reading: 18.5
